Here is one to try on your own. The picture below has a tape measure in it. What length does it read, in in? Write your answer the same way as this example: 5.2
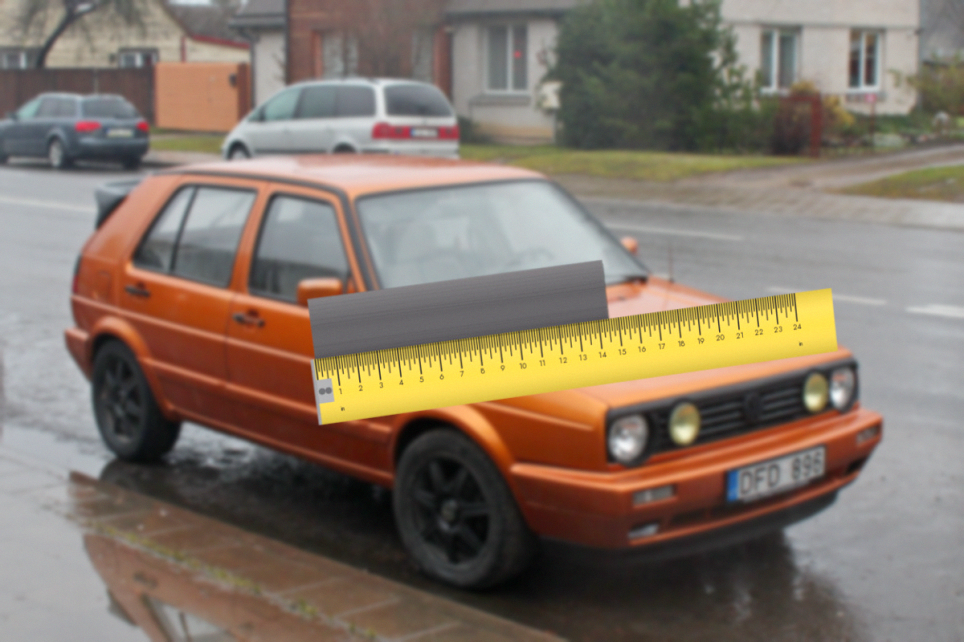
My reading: 14.5
